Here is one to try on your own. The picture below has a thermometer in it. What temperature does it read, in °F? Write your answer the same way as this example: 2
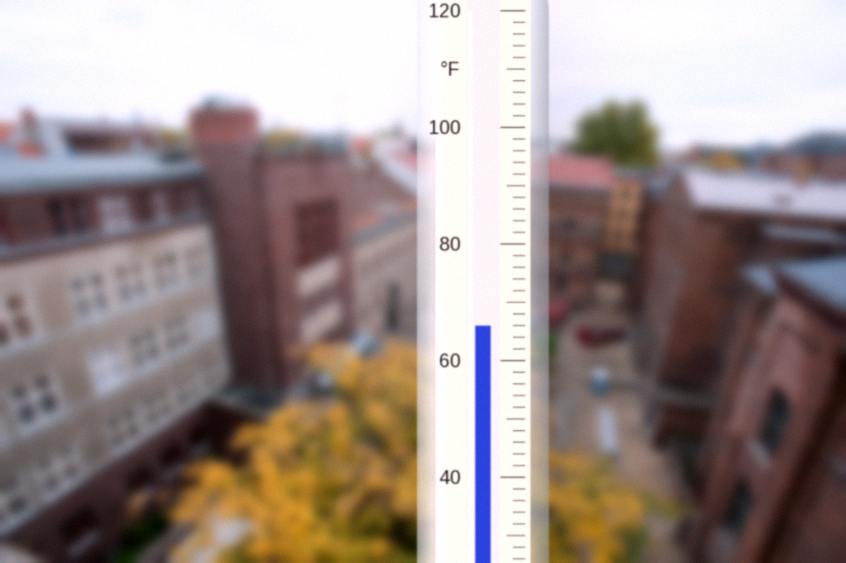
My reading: 66
